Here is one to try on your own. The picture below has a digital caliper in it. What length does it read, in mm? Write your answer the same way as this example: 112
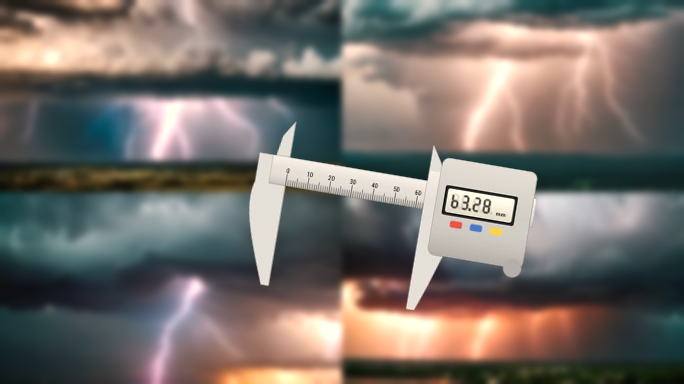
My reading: 63.28
